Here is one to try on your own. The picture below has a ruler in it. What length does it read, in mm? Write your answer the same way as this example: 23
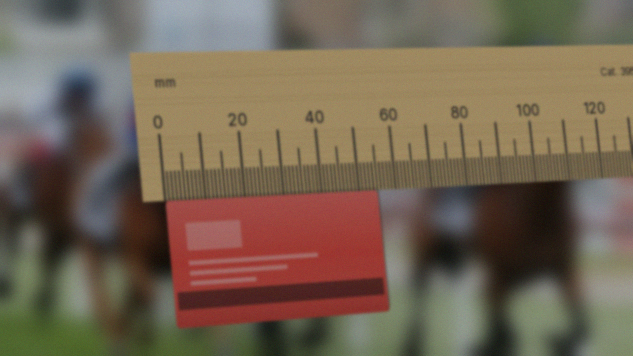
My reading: 55
